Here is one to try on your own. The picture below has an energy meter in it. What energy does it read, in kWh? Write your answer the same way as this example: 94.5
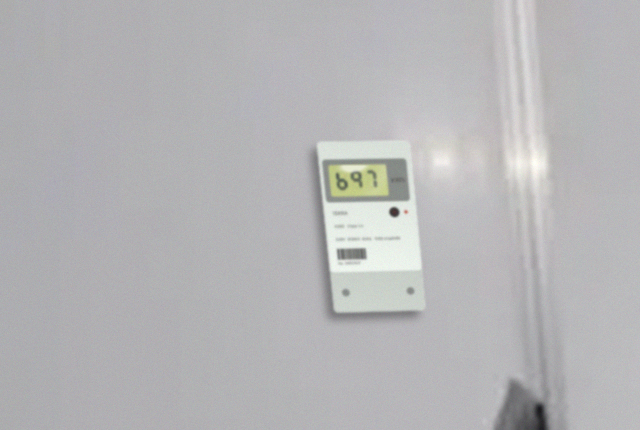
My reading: 697
